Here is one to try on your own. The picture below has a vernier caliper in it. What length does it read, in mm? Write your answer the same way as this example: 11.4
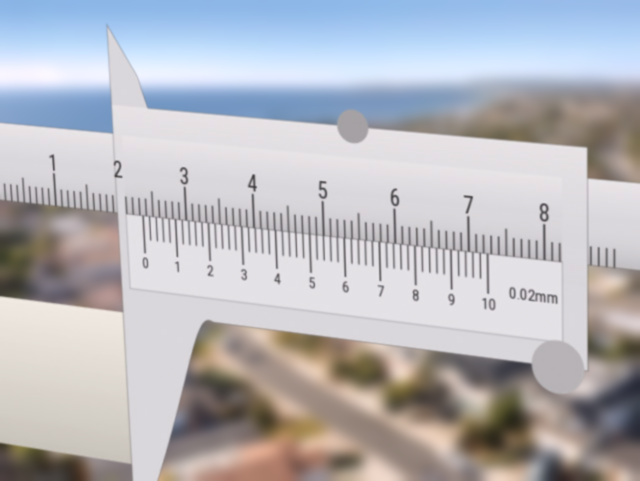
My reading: 23.5
